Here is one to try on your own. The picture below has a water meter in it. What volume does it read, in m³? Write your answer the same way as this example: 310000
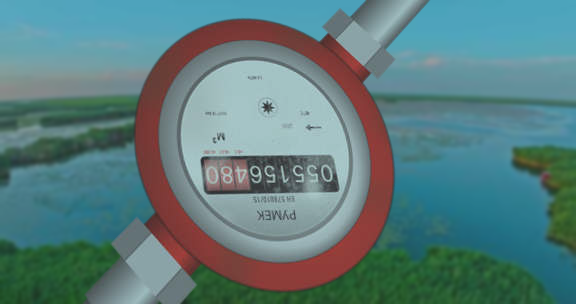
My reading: 55156.480
